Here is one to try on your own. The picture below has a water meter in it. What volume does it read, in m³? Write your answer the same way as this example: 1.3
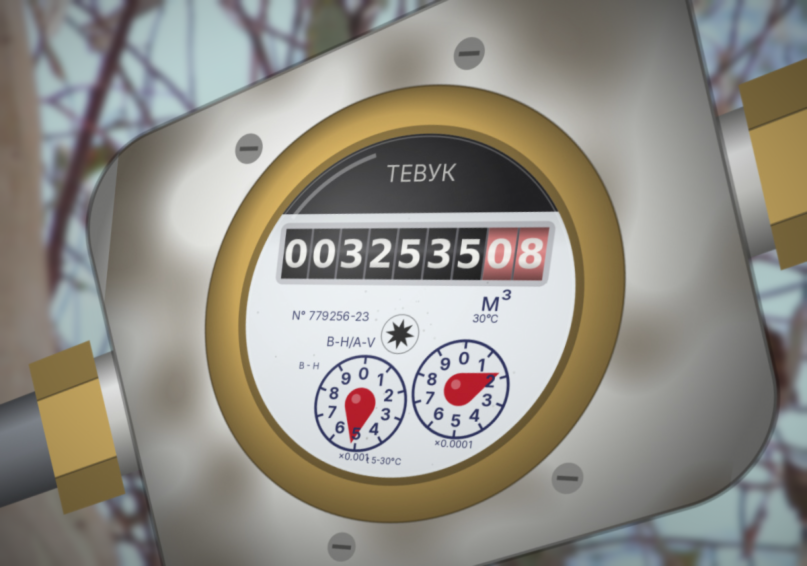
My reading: 32535.0851
